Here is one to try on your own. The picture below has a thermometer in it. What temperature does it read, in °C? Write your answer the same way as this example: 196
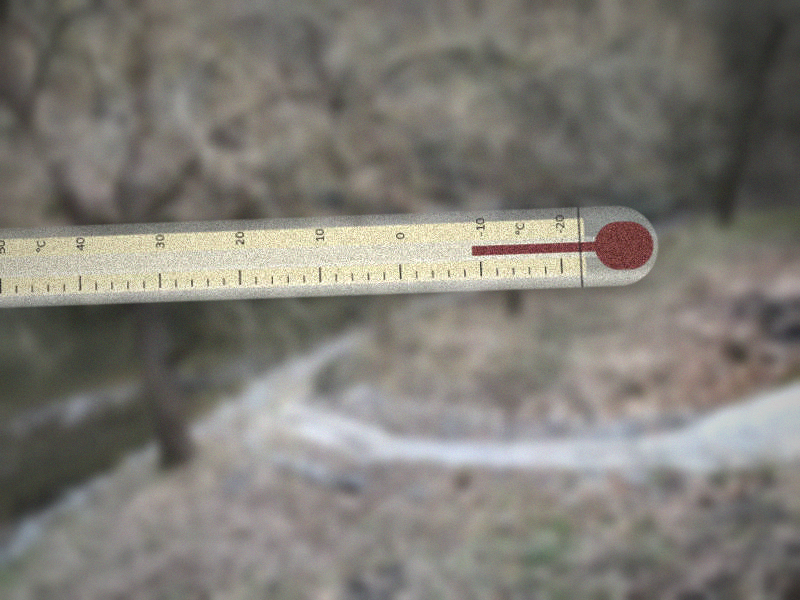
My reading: -9
